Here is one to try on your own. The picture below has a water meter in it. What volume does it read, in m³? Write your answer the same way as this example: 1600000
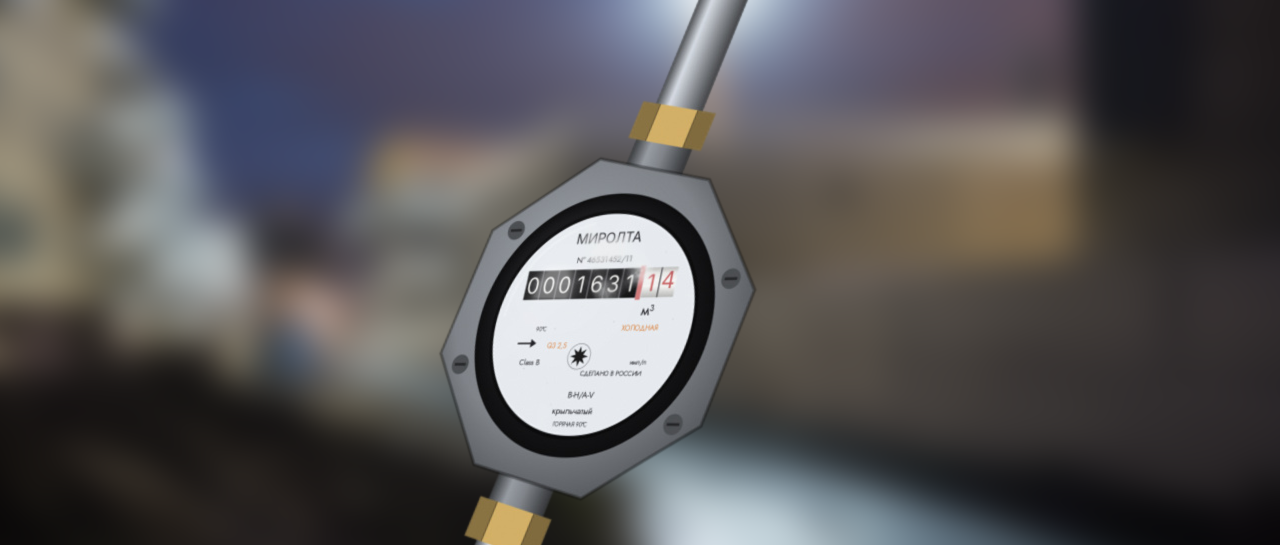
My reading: 1631.14
